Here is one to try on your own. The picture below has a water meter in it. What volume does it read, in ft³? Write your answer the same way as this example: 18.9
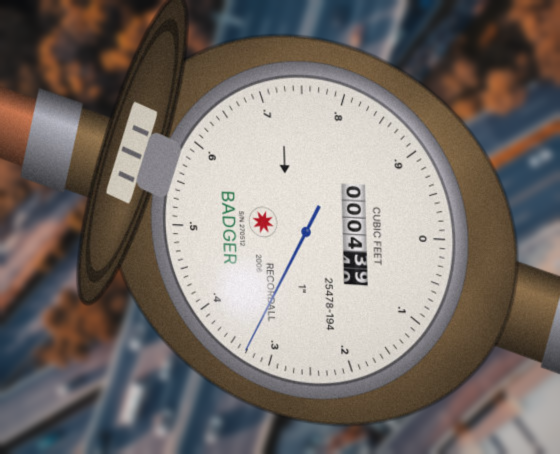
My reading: 439.33
